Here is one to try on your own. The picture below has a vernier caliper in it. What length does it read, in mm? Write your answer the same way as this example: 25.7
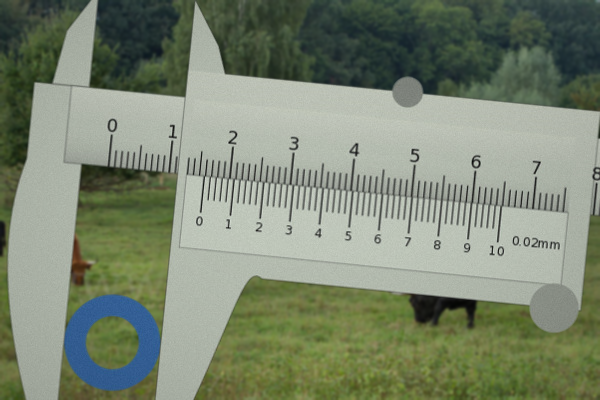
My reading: 15.8
